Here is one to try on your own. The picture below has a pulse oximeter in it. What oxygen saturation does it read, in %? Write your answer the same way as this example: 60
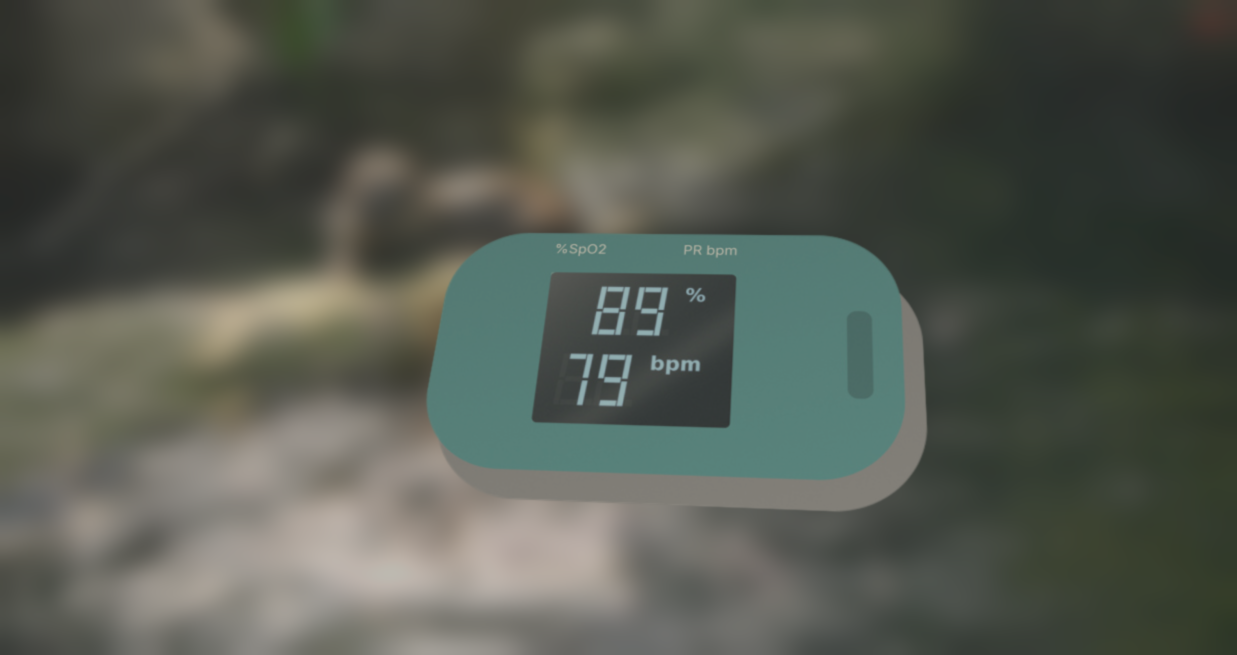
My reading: 89
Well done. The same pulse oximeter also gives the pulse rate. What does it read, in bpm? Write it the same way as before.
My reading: 79
